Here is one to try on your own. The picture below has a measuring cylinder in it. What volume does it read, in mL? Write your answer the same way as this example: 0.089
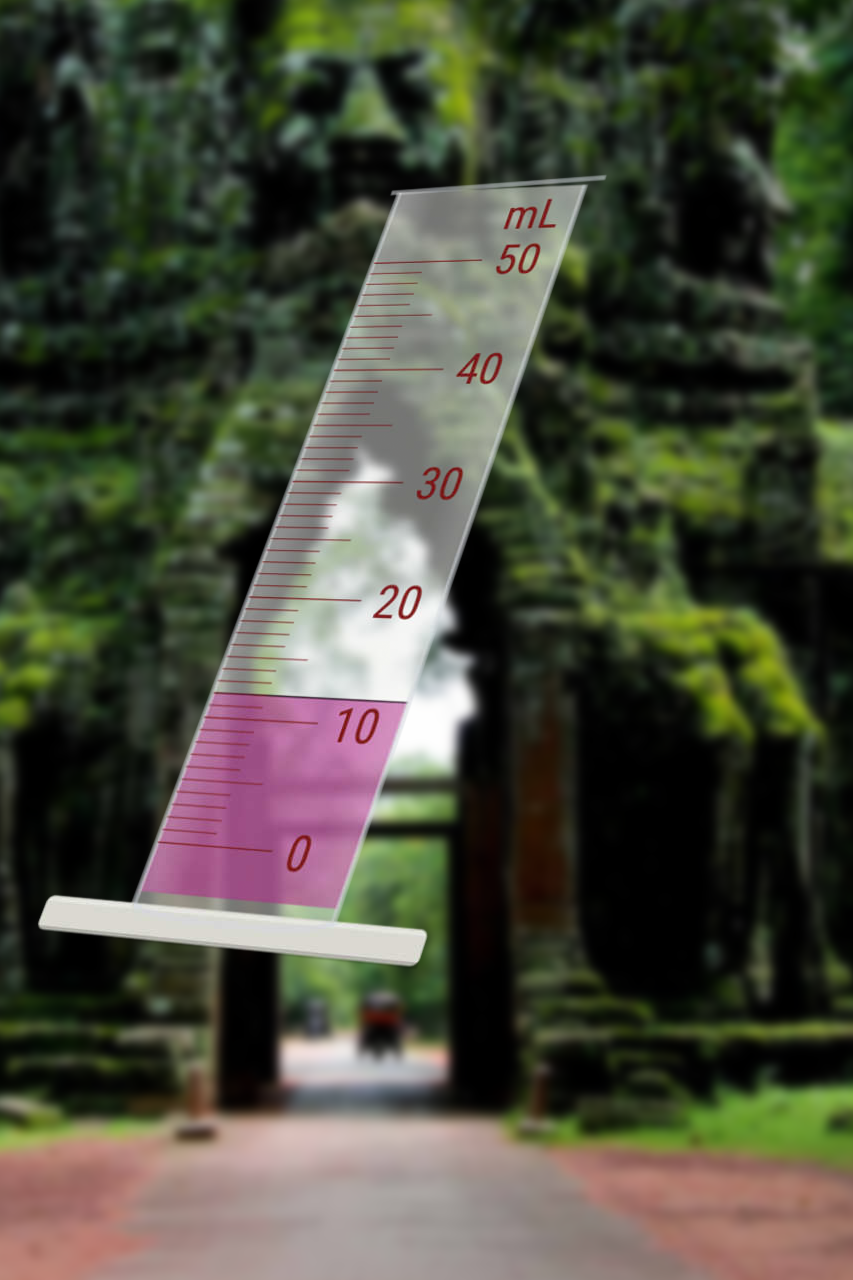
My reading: 12
